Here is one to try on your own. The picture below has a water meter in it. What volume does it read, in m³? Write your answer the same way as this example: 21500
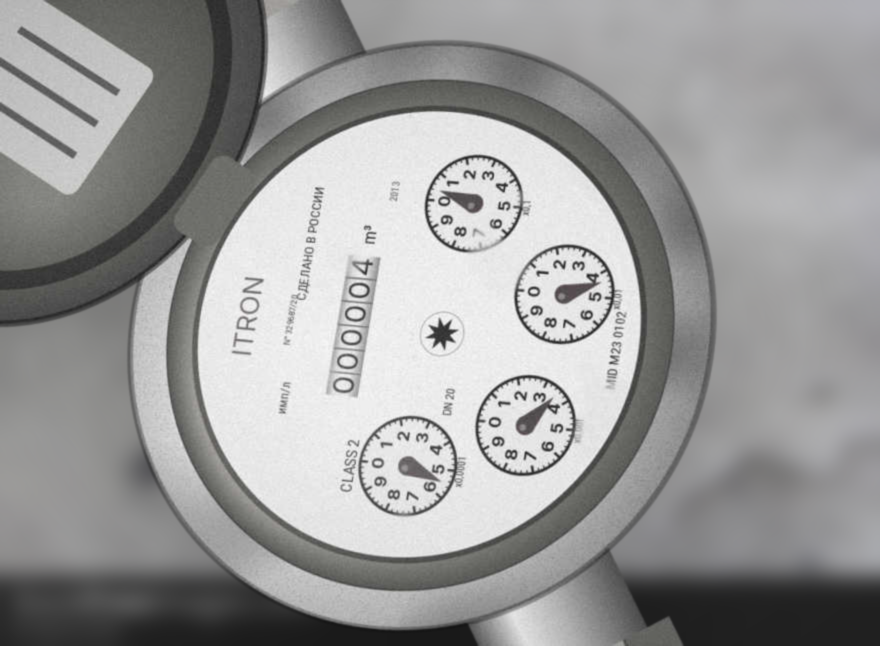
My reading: 4.0435
